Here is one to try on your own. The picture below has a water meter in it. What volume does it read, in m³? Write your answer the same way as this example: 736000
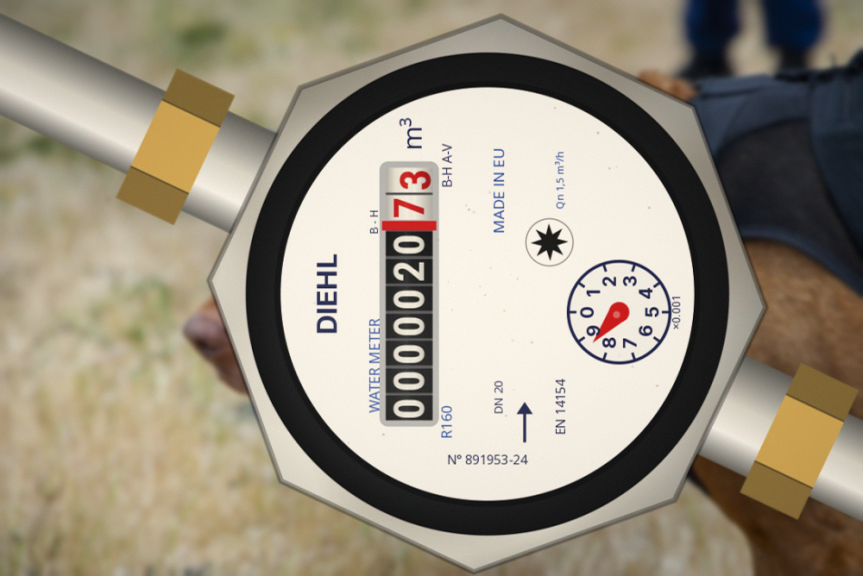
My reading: 20.728
